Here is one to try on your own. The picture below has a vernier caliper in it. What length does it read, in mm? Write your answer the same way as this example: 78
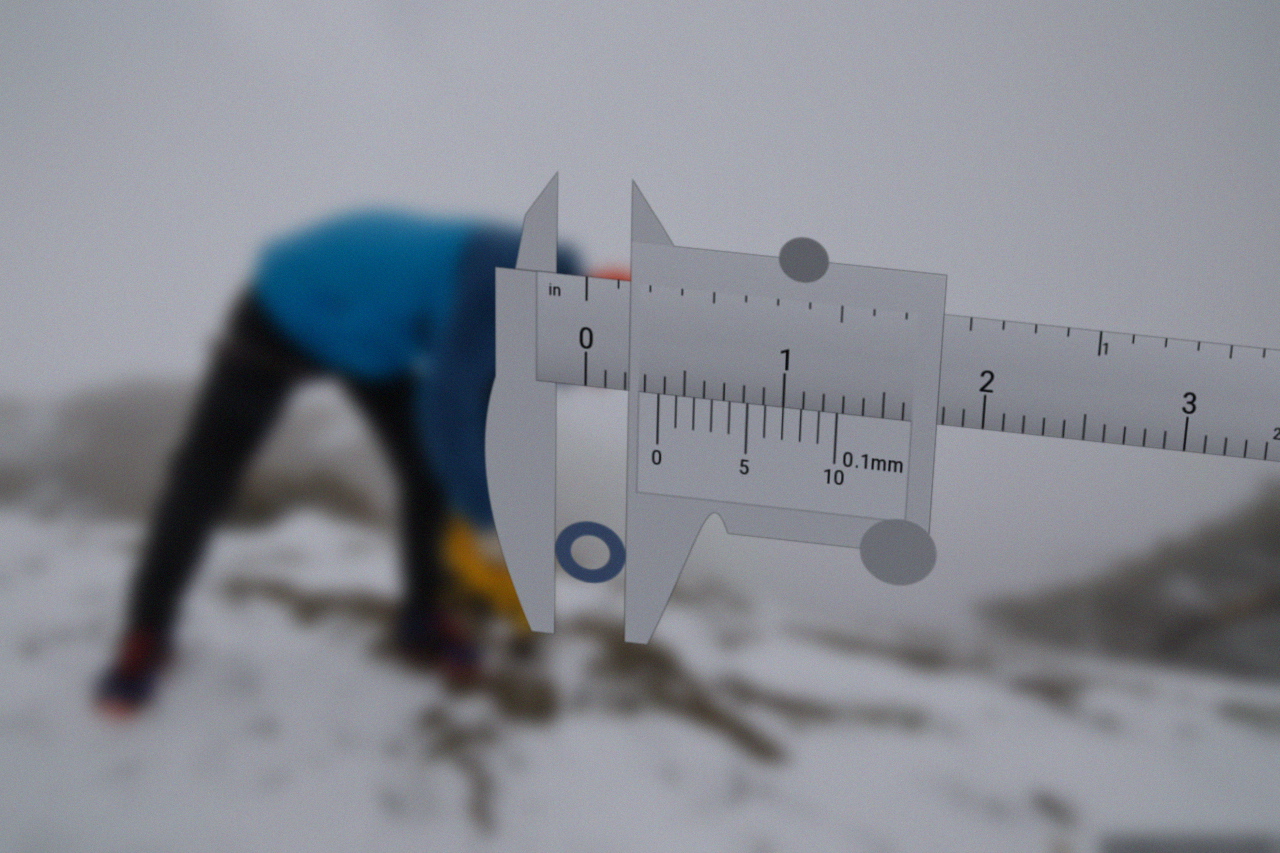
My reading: 3.7
